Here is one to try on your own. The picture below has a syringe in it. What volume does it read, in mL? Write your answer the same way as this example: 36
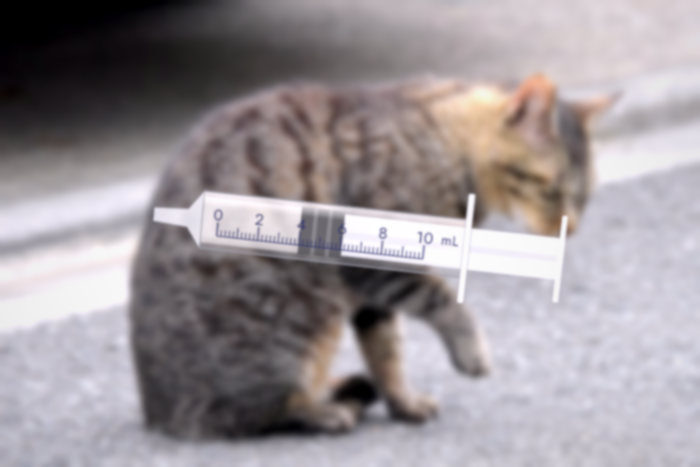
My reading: 4
